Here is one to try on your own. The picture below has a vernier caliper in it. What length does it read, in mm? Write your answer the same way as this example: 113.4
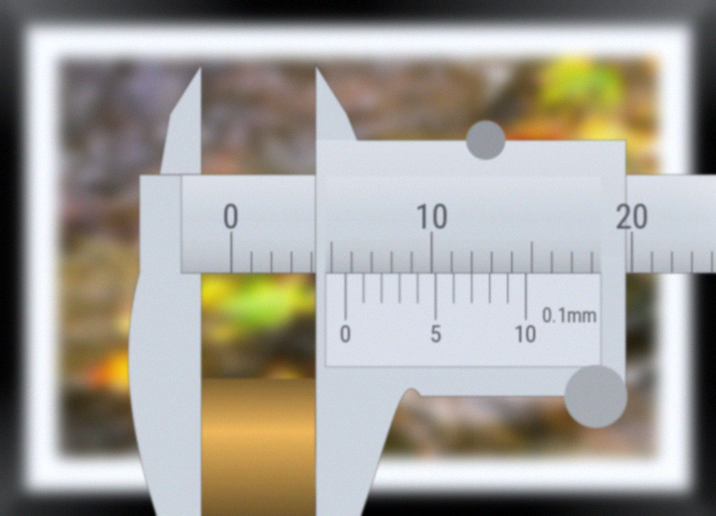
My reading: 5.7
